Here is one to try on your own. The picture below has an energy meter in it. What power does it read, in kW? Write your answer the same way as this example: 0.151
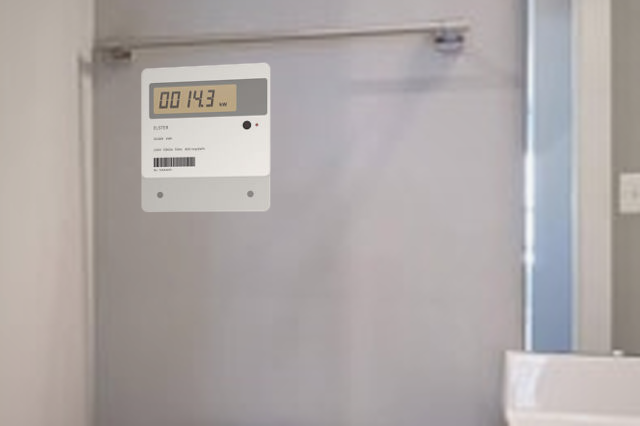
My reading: 14.3
